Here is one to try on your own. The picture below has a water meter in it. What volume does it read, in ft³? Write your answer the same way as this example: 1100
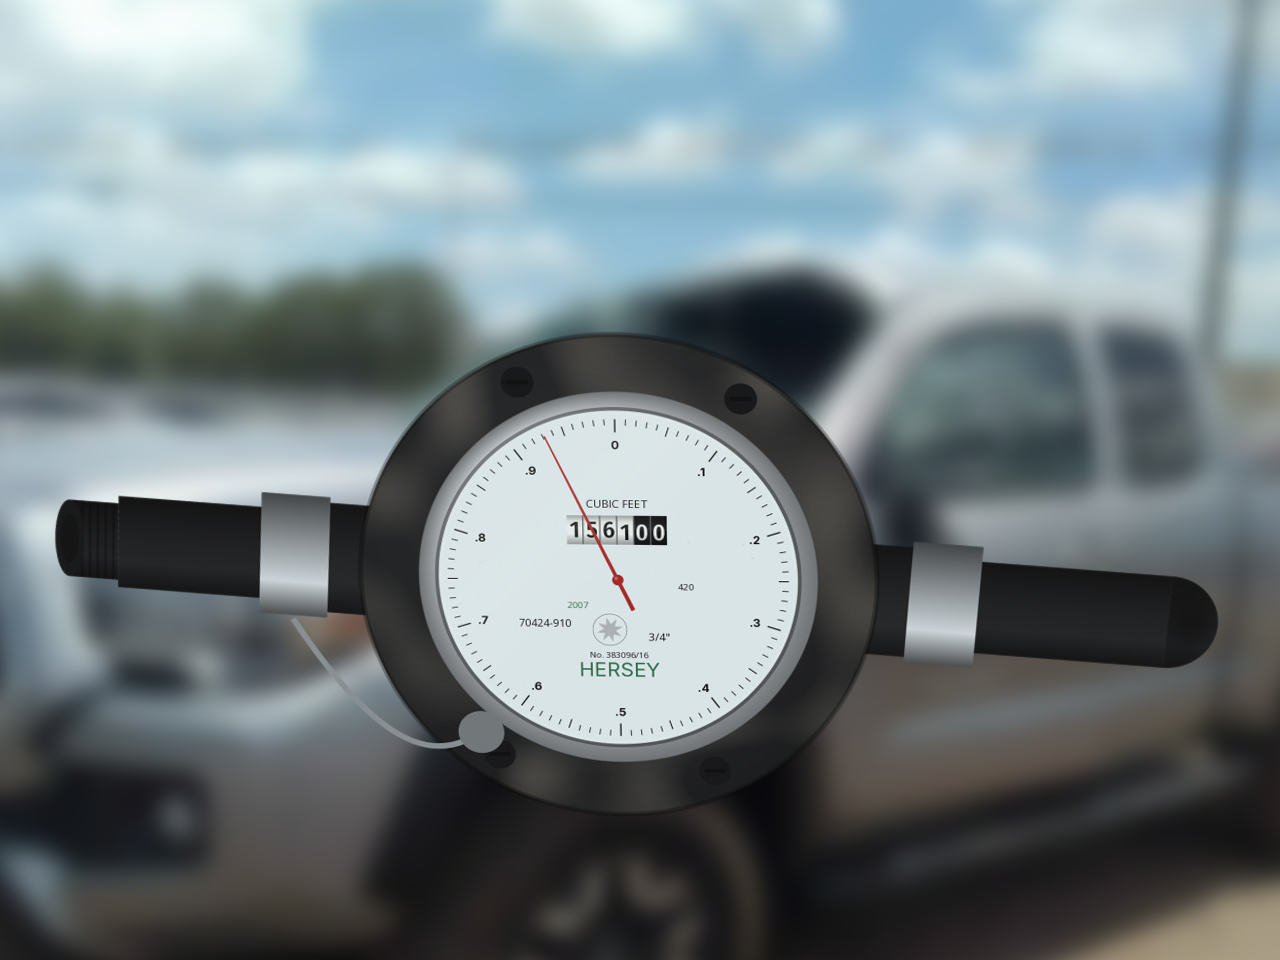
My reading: 156099.93
